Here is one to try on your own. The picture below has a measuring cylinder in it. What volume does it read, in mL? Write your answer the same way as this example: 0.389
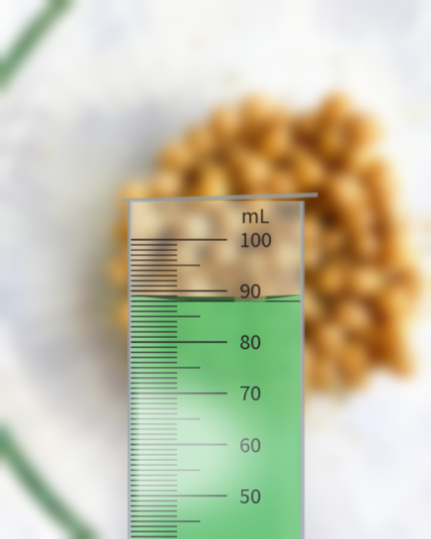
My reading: 88
